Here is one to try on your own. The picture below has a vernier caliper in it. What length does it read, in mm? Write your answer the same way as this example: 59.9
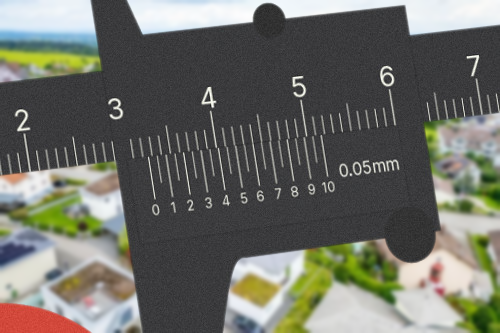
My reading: 32.6
